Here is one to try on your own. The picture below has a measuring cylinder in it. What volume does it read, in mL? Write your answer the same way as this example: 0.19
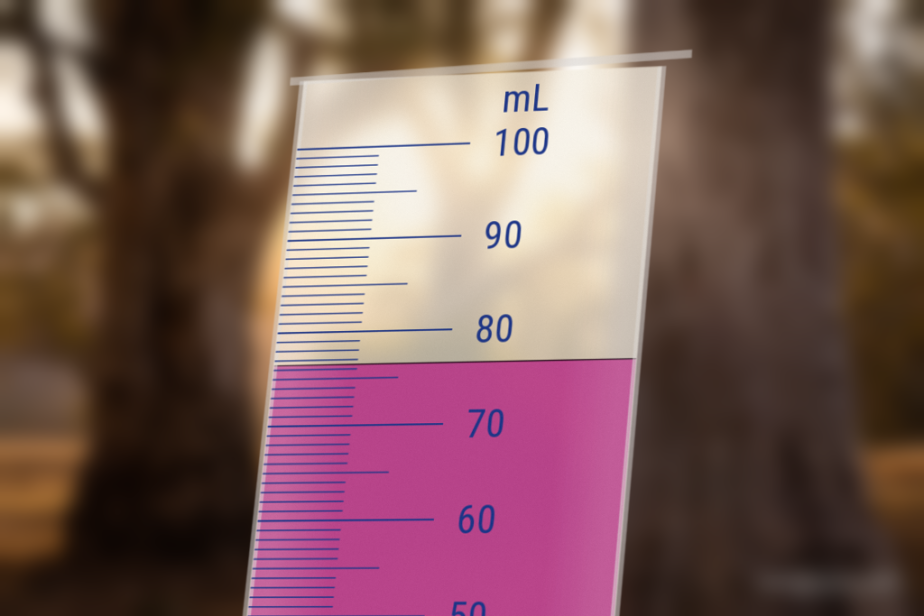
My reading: 76.5
